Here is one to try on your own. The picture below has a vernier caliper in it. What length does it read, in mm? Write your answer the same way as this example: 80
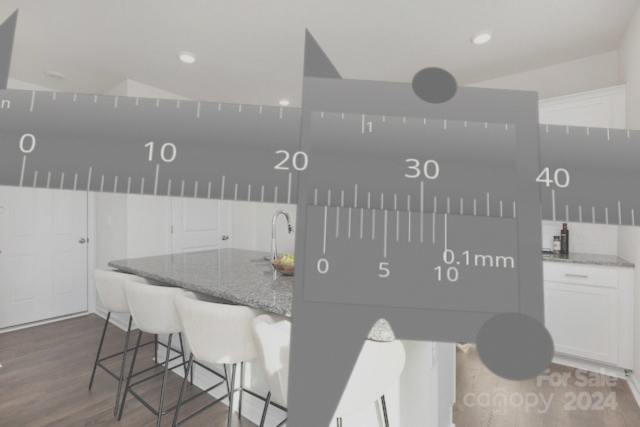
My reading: 22.8
